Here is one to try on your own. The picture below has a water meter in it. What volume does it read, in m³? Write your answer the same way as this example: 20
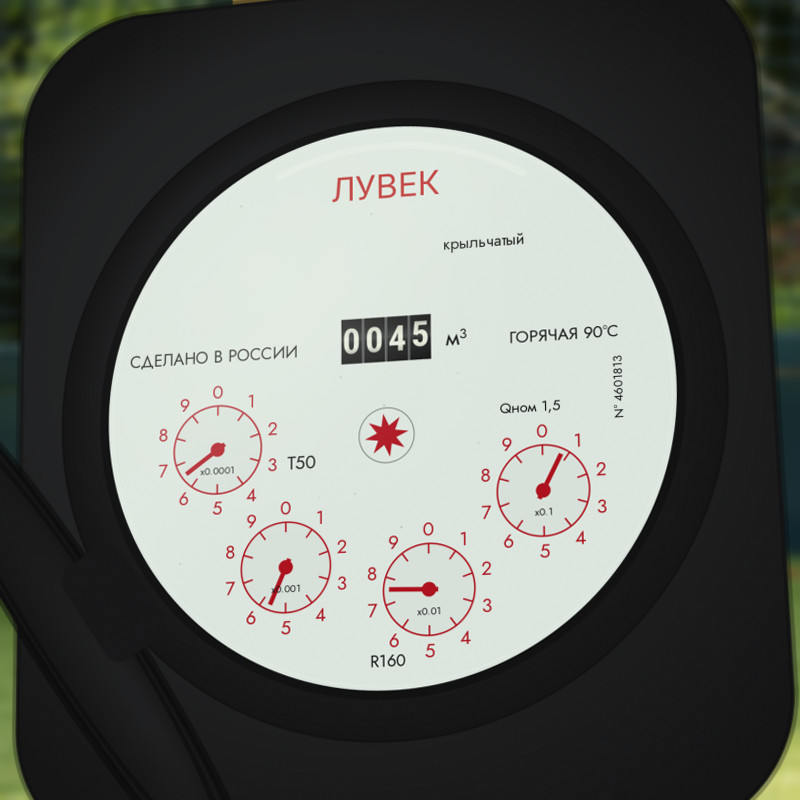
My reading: 45.0756
